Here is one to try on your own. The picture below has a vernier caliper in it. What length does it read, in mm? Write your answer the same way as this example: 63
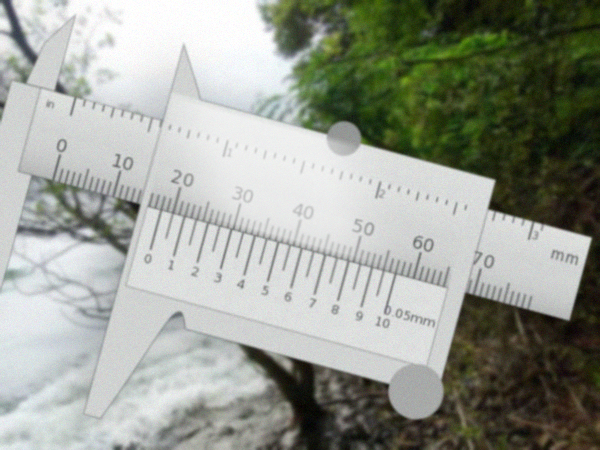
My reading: 18.0
